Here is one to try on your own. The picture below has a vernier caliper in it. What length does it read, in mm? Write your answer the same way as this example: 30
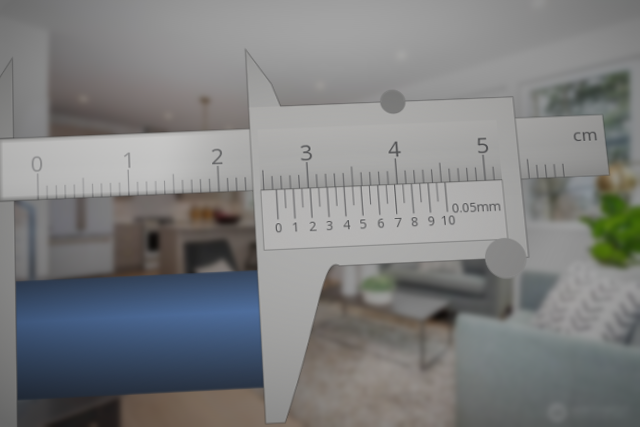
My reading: 26.4
